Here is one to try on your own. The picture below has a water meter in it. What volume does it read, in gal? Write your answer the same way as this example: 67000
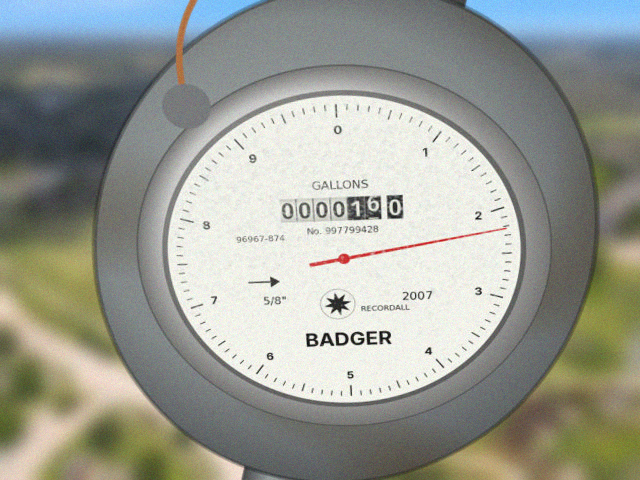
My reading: 162.2
